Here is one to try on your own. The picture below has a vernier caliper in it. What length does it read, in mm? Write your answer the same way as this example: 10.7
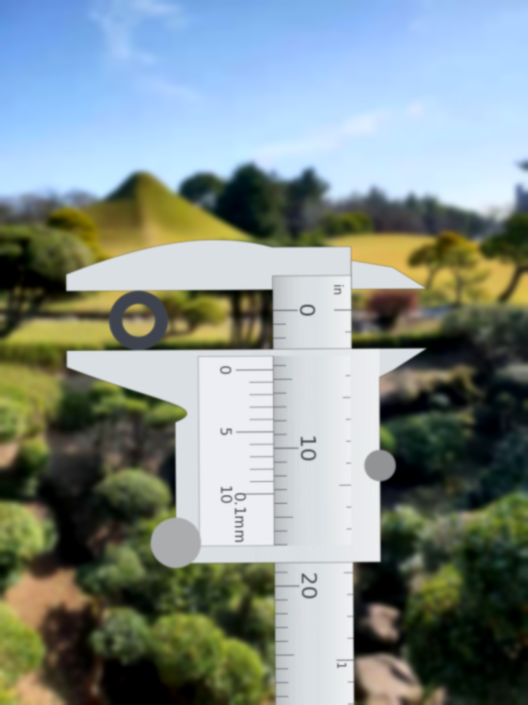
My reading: 4.3
